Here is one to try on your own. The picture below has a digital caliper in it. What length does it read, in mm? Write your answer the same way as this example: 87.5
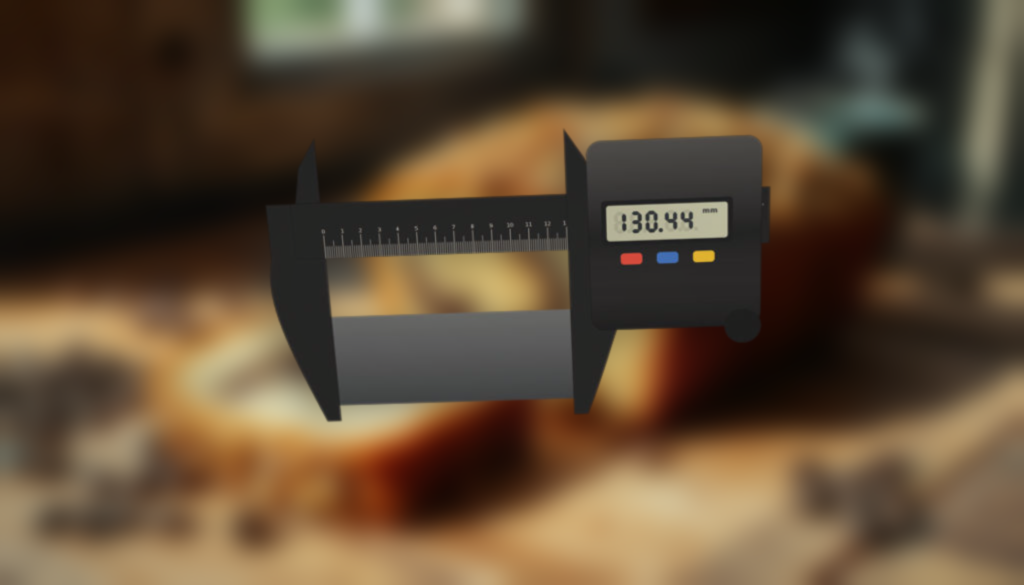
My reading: 130.44
